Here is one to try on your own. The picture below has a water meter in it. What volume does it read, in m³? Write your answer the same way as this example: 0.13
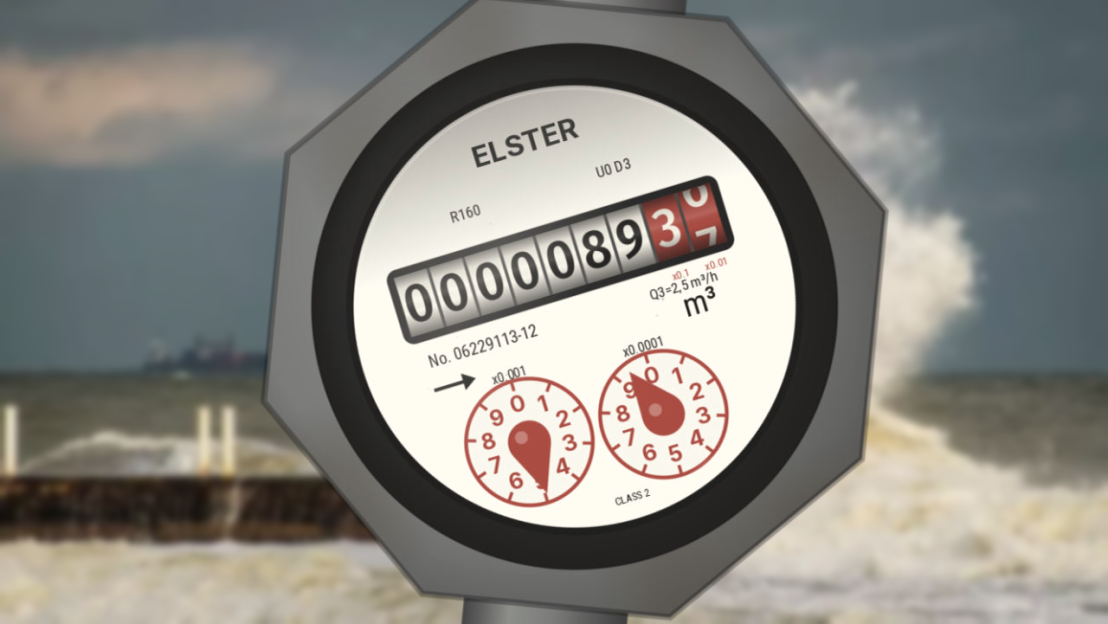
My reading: 89.3649
